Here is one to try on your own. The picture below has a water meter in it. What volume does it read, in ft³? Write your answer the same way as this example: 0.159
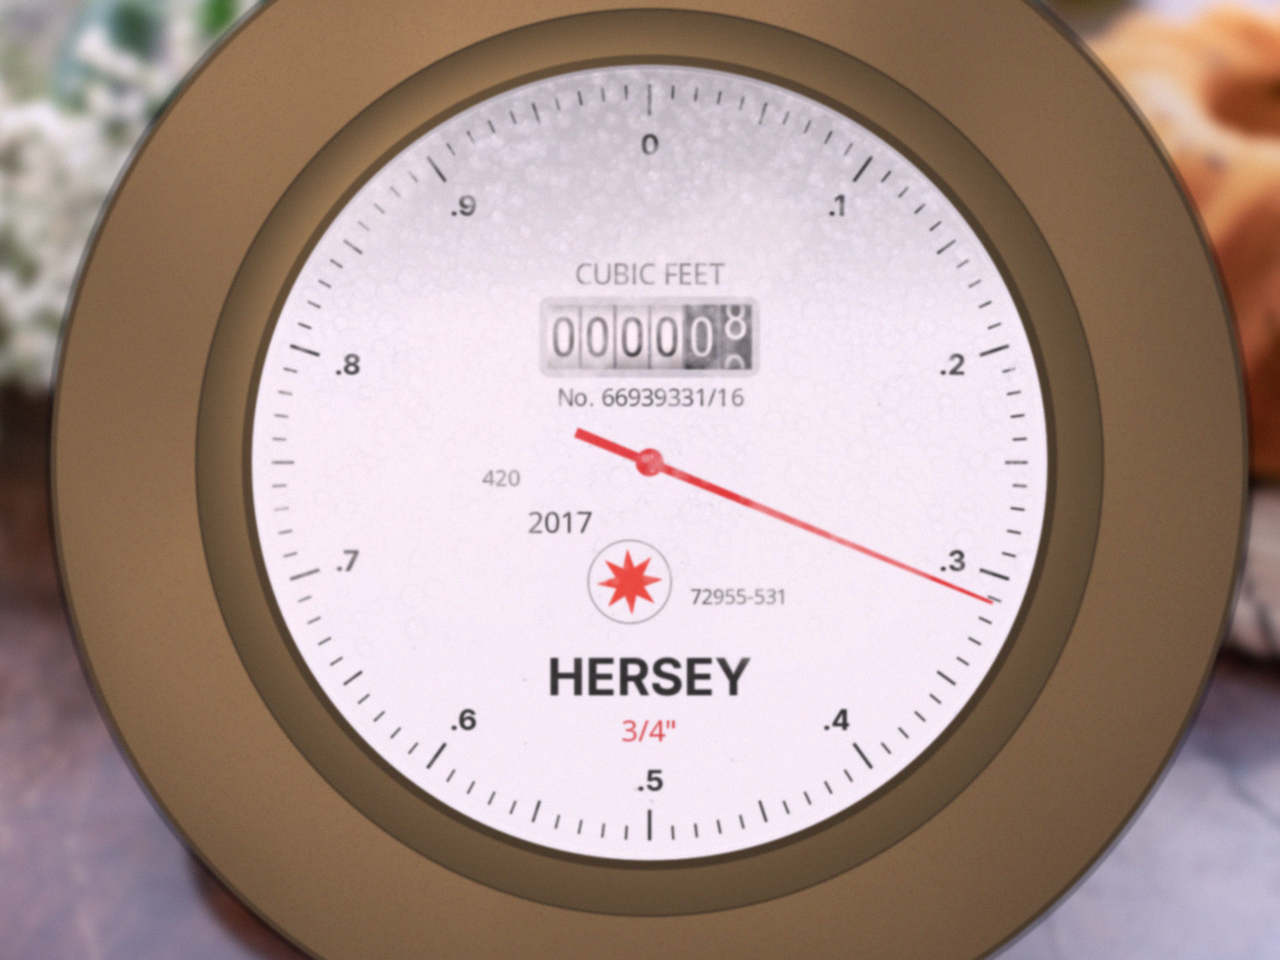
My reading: 8.31
